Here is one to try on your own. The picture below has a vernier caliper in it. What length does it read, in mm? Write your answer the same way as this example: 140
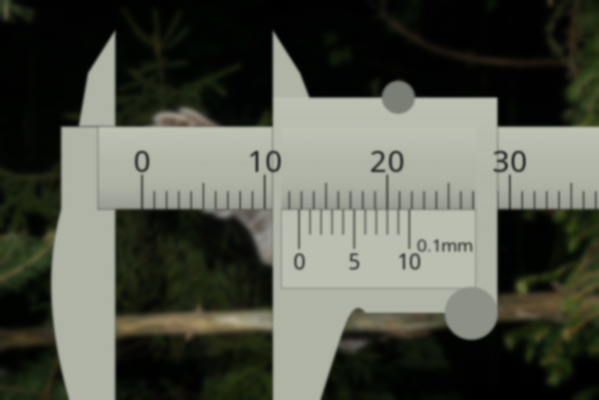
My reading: 12.8
